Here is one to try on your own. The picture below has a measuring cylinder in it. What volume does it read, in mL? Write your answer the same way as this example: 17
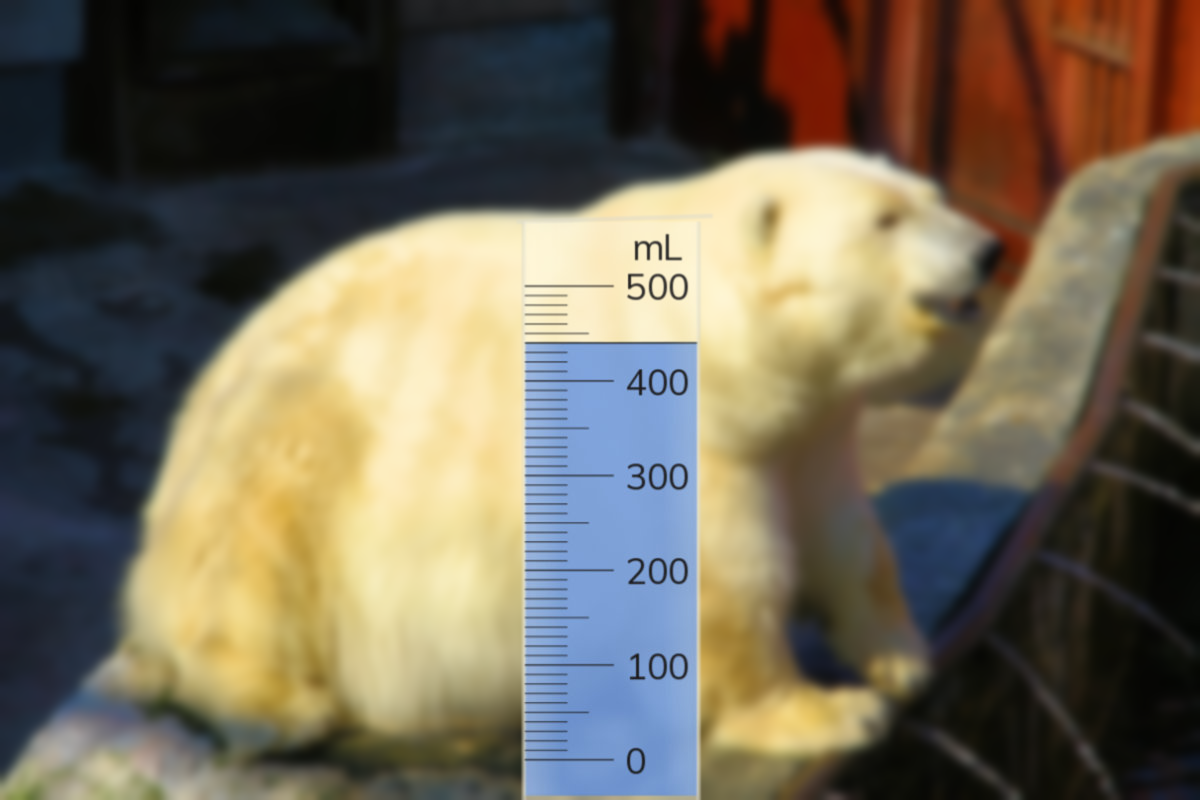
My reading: 440
